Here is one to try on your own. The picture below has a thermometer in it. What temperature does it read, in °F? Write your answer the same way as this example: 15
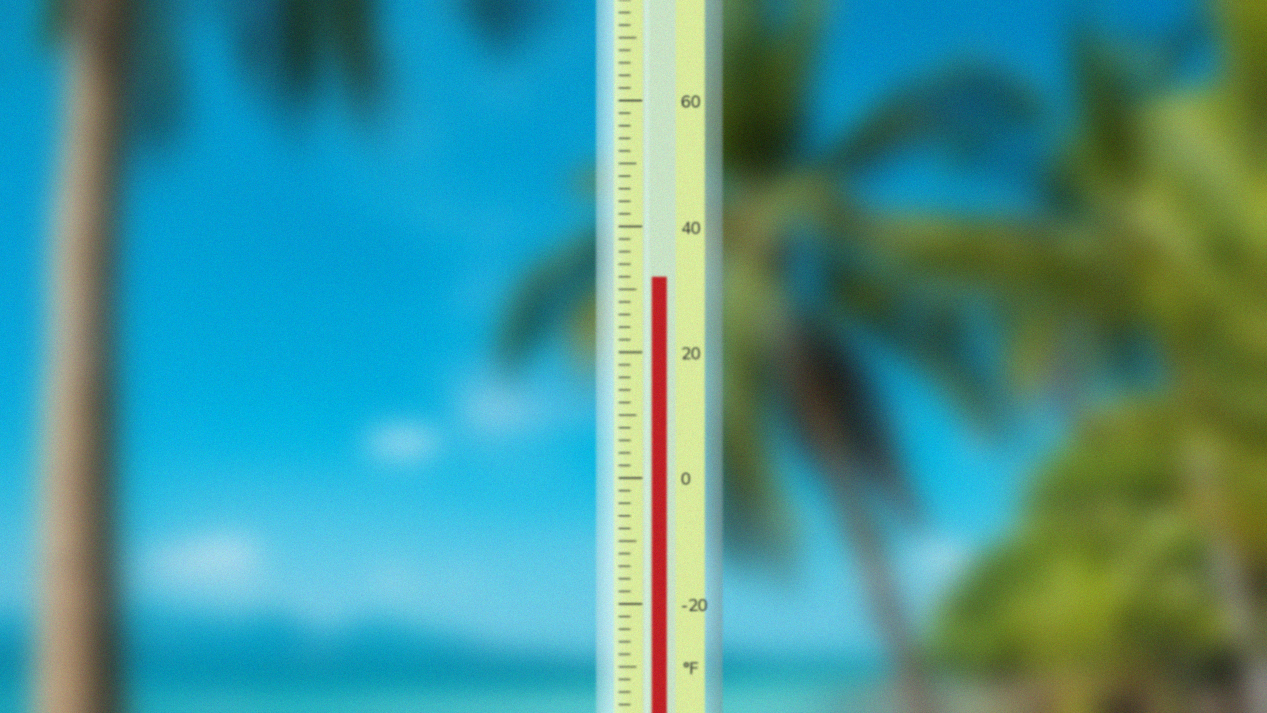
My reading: 32
